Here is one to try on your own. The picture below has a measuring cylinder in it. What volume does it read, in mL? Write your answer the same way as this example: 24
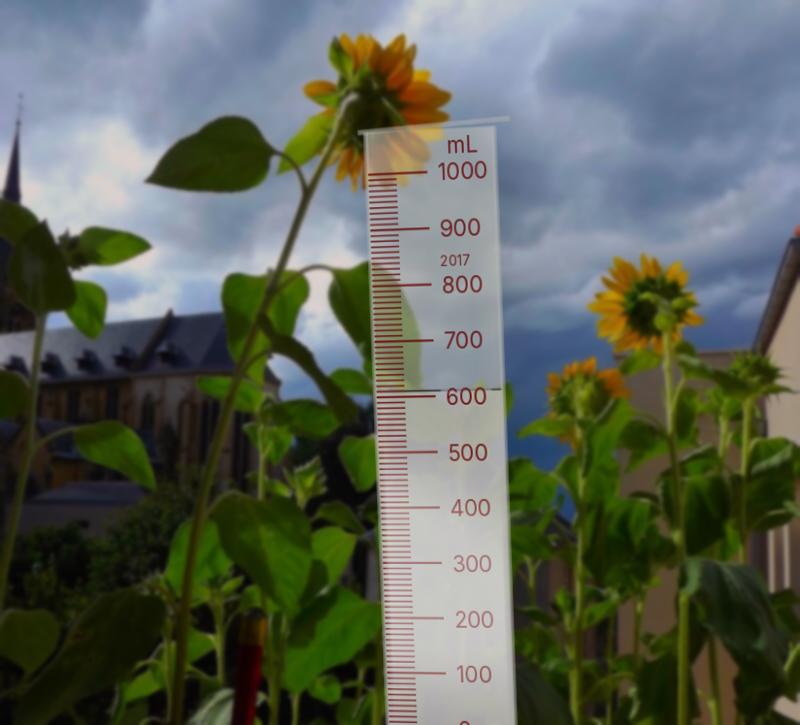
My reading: 610
